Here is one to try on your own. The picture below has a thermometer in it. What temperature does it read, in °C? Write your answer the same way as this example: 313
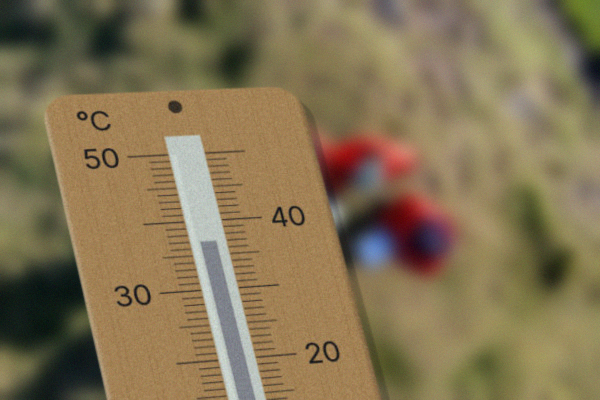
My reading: 37
